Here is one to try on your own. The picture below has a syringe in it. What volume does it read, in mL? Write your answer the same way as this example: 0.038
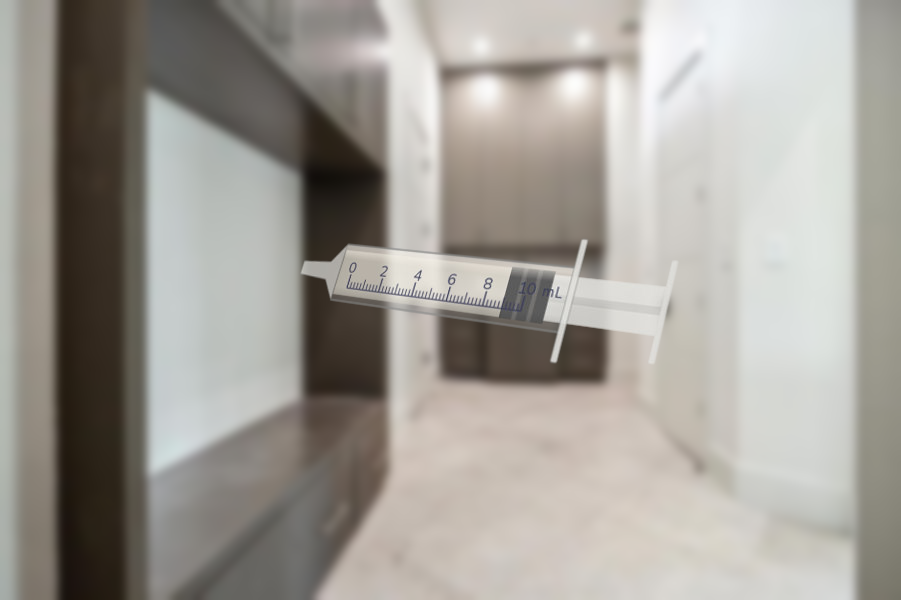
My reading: 9
